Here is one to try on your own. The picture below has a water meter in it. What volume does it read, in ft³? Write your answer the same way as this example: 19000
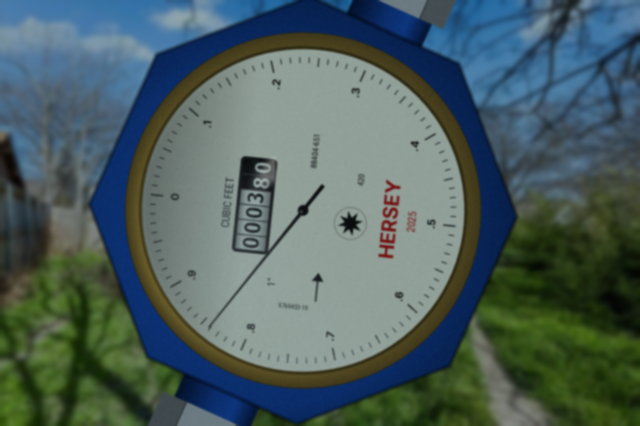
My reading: 379.84
